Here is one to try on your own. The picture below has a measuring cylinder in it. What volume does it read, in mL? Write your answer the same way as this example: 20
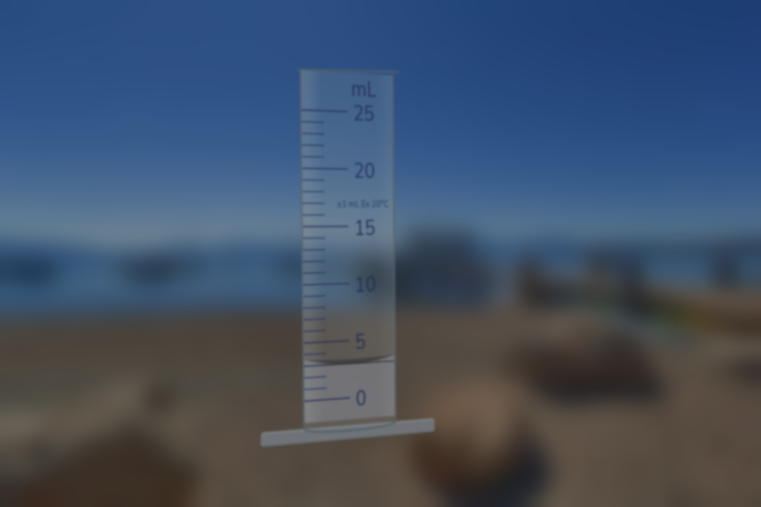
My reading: 3
